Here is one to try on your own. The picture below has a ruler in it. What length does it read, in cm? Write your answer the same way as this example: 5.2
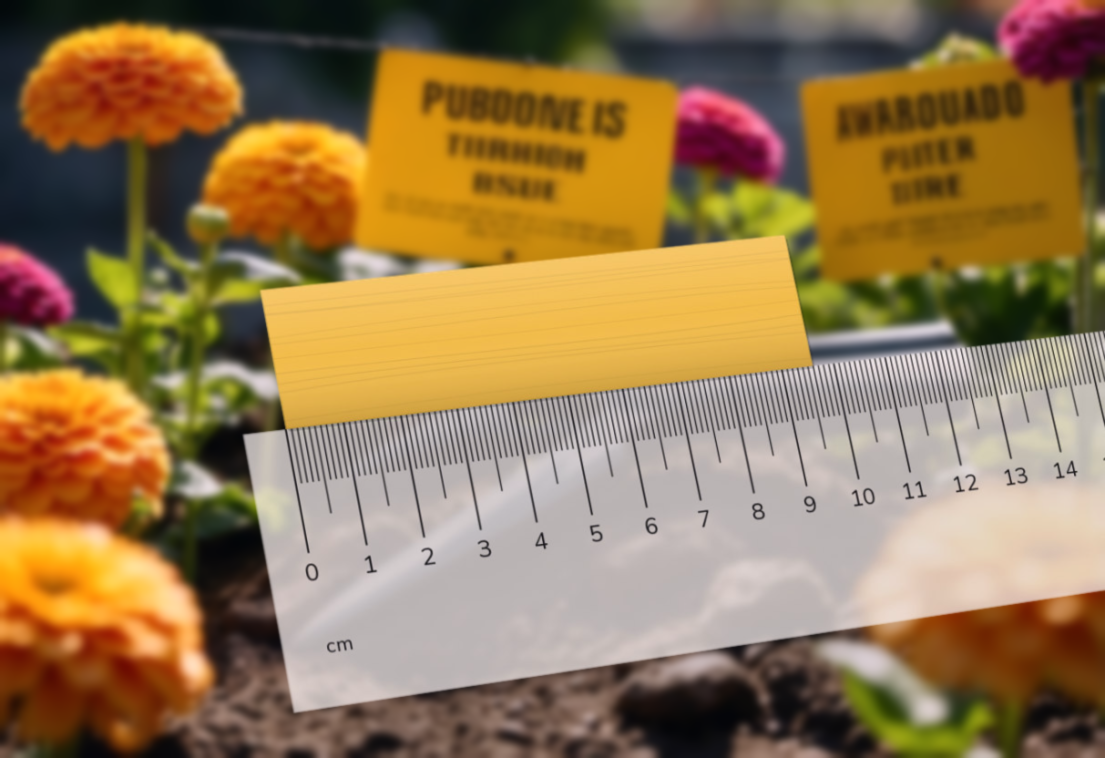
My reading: 9.6
